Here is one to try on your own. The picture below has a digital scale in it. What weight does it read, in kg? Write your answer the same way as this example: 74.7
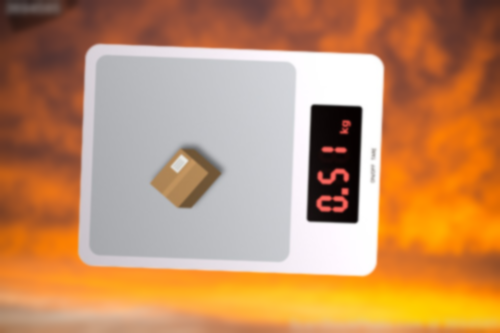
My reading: 0.51
